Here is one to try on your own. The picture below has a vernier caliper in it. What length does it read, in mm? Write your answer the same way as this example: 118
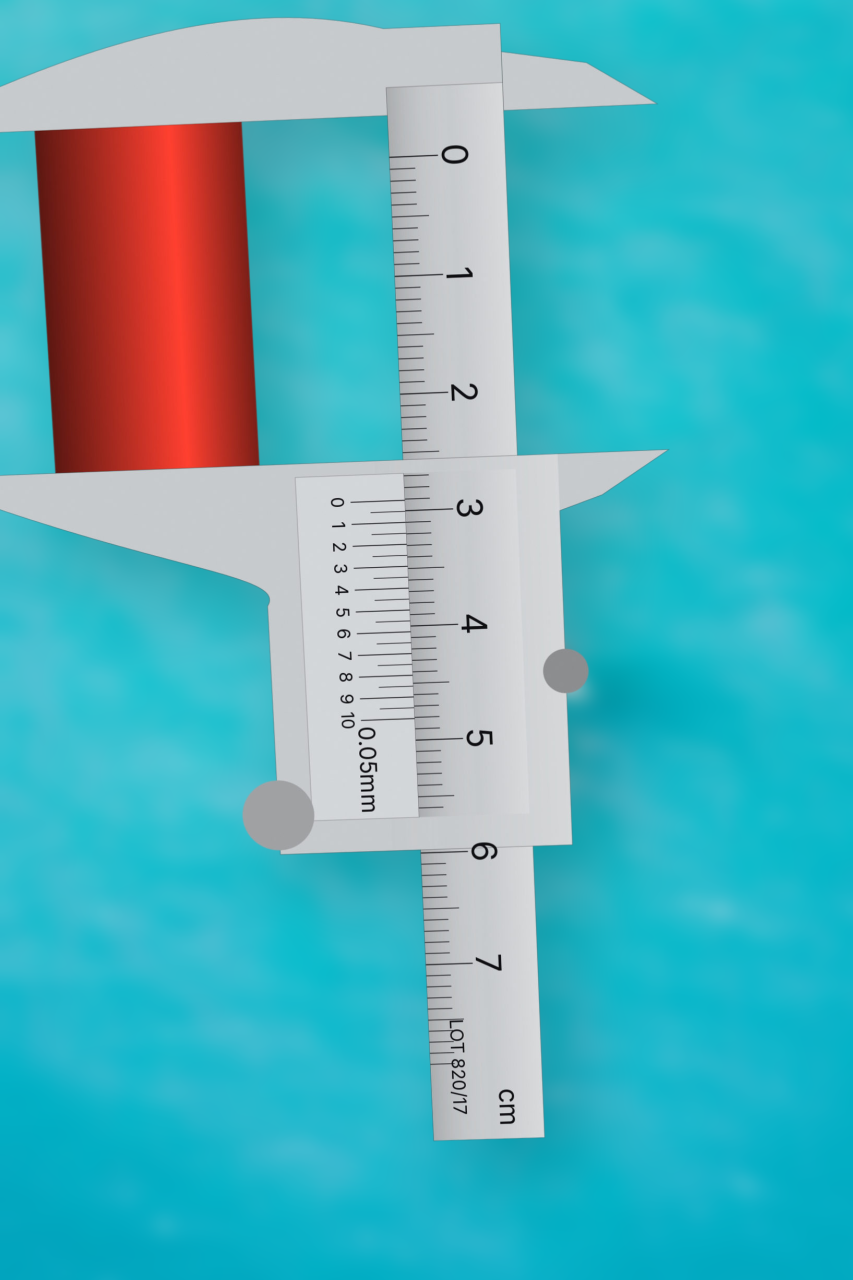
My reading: 29.1
